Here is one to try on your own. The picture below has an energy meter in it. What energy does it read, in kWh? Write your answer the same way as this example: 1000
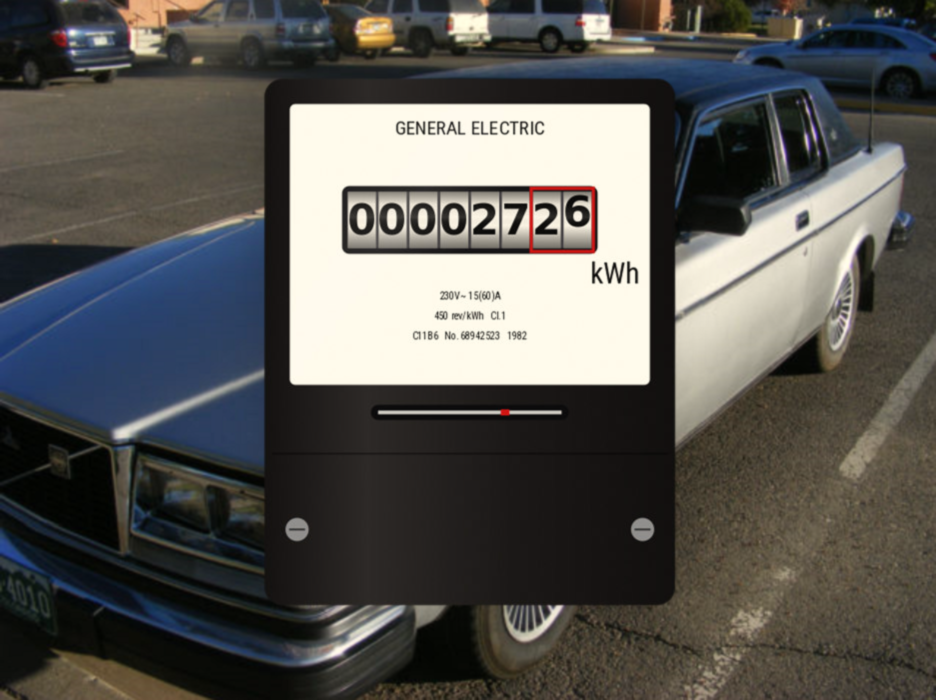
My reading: 27.26
